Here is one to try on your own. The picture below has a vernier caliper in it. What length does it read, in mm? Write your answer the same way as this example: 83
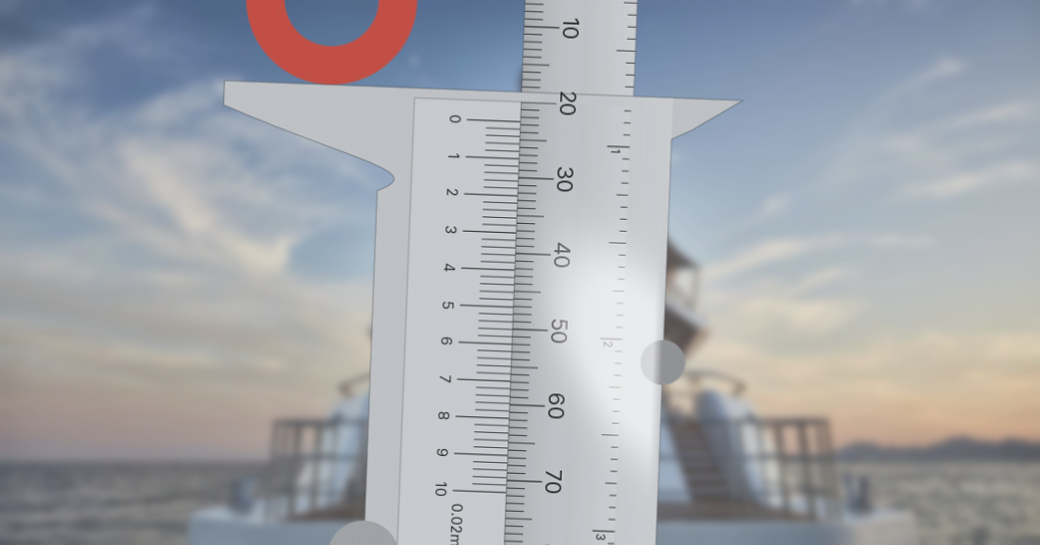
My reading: 22.6
